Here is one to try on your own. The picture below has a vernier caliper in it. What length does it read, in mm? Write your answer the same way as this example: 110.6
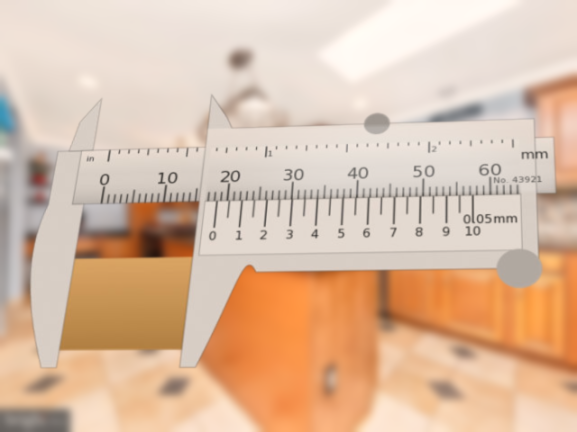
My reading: 18.4
